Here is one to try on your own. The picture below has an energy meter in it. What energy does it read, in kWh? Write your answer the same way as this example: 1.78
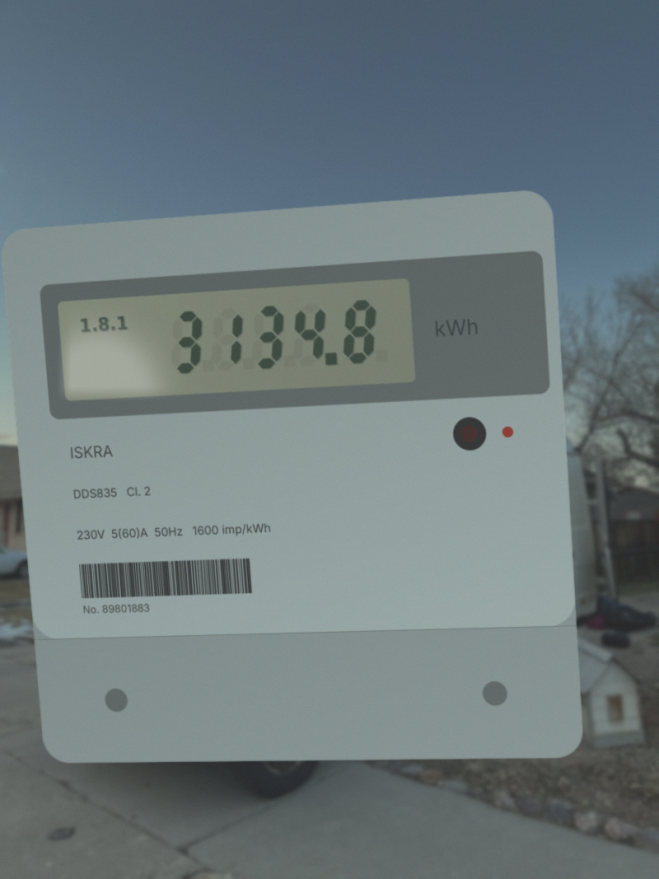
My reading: 3134.8
